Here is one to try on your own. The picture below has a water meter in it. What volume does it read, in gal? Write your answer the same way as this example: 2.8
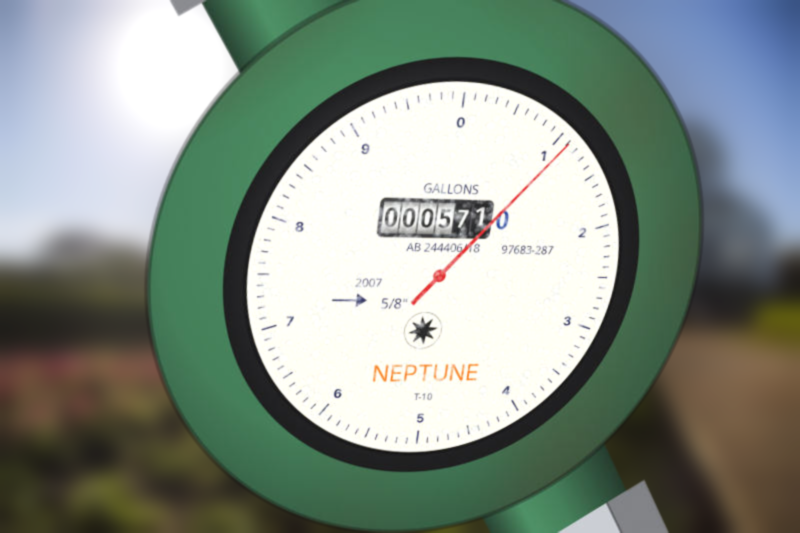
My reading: 5711.1
